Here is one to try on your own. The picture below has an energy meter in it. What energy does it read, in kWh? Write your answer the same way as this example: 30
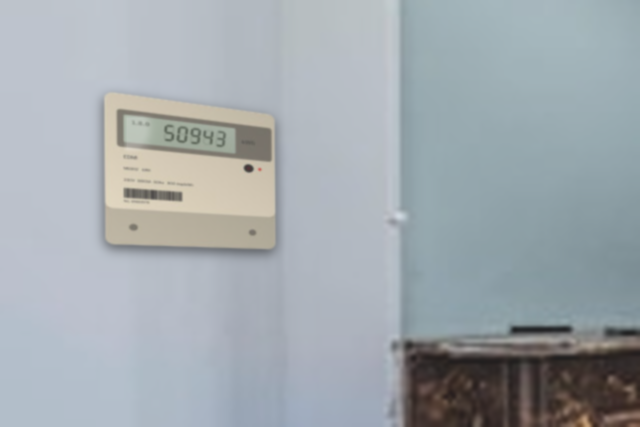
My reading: 50943
